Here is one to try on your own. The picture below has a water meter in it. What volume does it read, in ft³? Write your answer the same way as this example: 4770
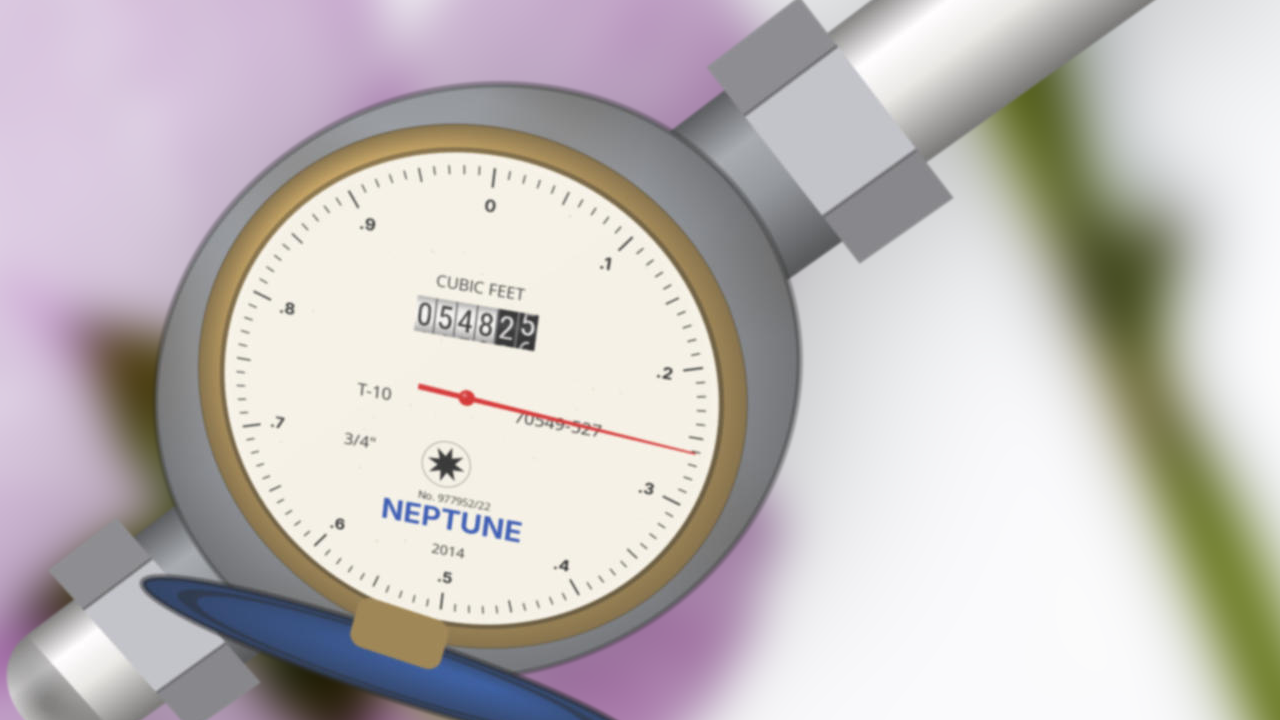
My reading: 54825.26
